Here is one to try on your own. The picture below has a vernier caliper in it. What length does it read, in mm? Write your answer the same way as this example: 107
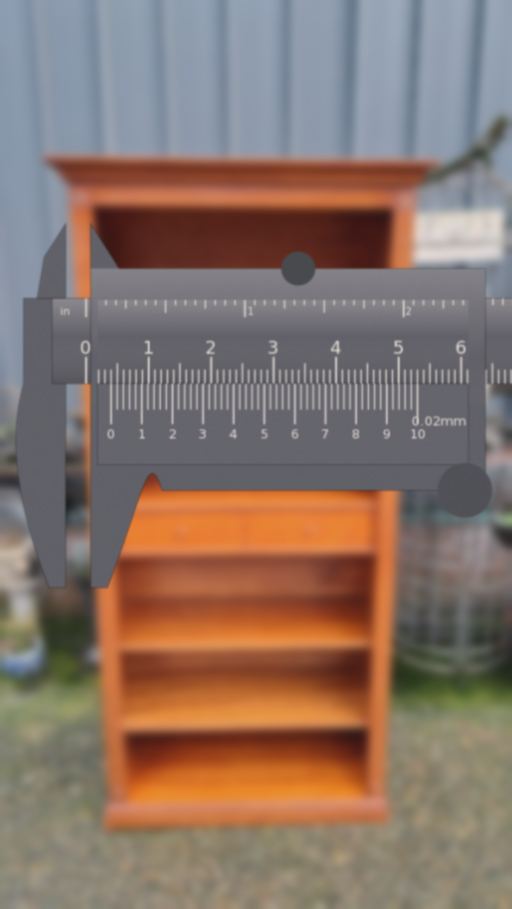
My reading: 4.0
